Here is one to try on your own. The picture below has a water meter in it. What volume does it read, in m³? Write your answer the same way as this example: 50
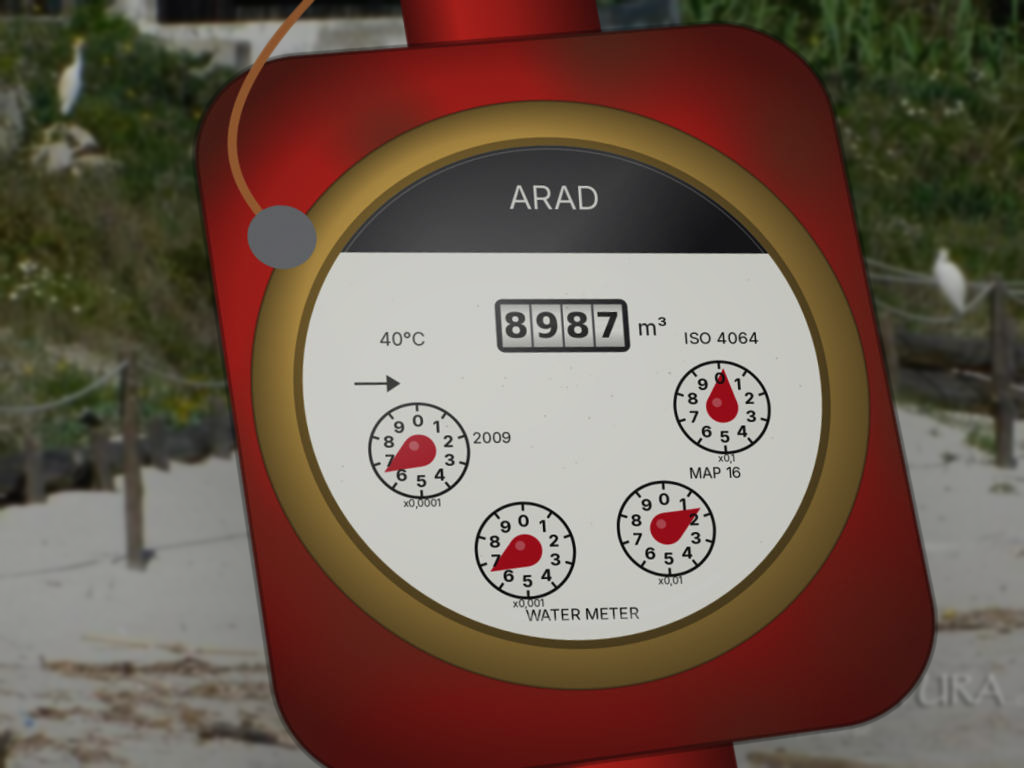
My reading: 8987.0166
